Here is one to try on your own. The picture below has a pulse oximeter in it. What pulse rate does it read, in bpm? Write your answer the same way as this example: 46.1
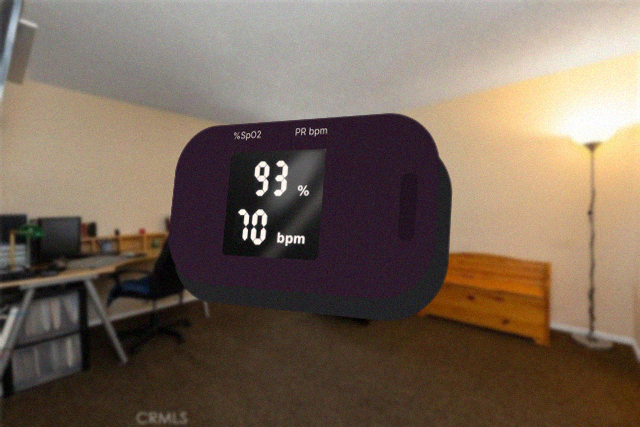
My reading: 70
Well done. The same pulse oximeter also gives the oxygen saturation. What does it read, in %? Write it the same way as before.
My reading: 93
